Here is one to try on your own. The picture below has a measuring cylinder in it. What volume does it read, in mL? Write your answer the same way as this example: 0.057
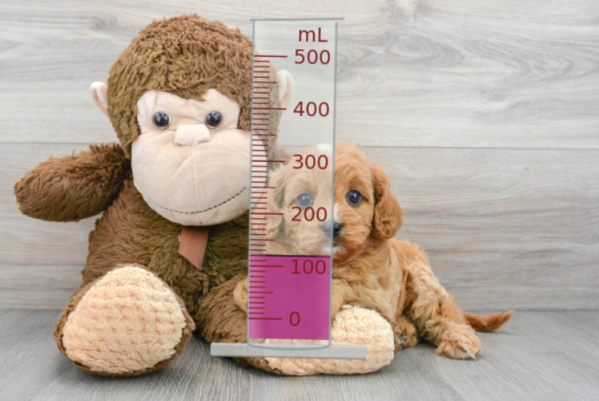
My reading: 120
